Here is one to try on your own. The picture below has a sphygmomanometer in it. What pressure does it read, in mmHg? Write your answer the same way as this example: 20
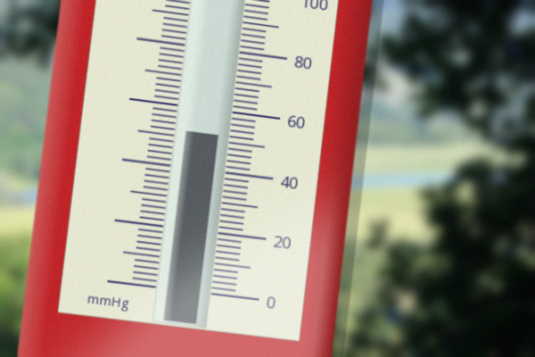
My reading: 52
